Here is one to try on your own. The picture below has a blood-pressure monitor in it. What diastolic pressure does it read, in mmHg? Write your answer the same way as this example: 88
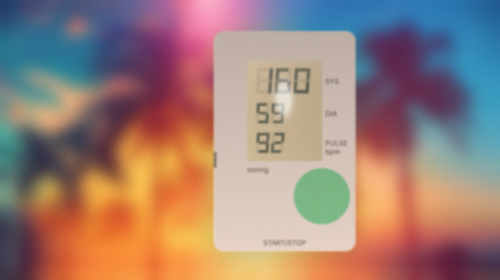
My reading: 59
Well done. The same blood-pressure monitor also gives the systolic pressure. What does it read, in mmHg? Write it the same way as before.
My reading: 160
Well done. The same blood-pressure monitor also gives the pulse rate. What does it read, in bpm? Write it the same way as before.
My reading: 92
